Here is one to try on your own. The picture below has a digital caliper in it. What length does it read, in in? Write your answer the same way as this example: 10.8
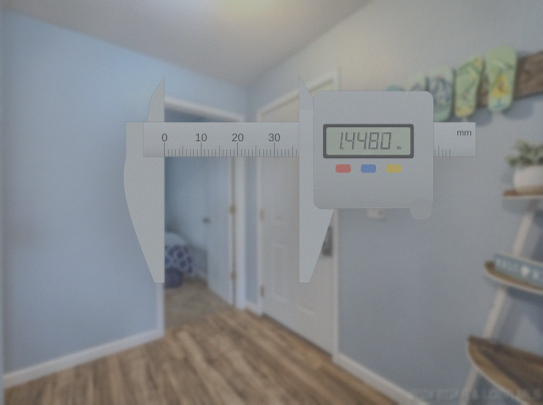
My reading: 1.4480
